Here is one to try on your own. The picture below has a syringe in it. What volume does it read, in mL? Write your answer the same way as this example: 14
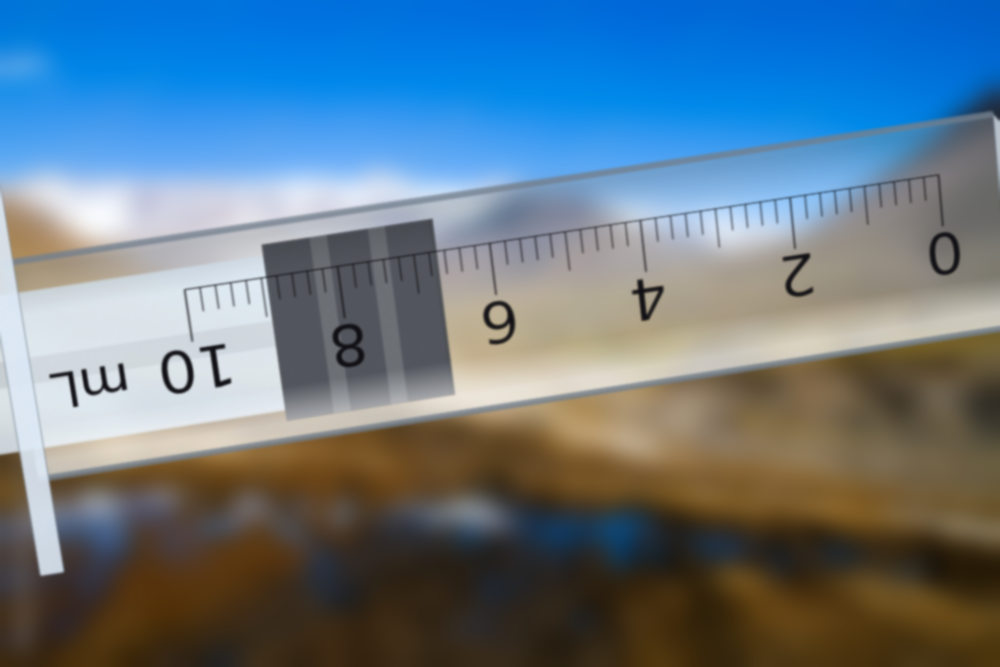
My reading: 6.7
